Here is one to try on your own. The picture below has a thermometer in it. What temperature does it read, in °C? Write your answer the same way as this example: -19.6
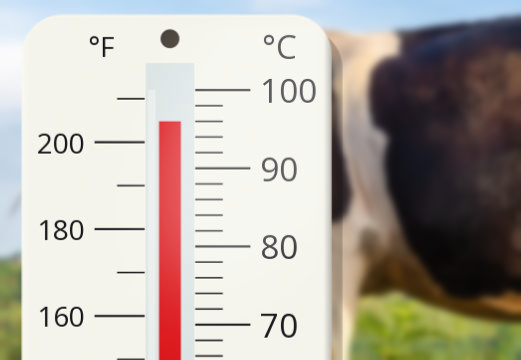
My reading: 96
